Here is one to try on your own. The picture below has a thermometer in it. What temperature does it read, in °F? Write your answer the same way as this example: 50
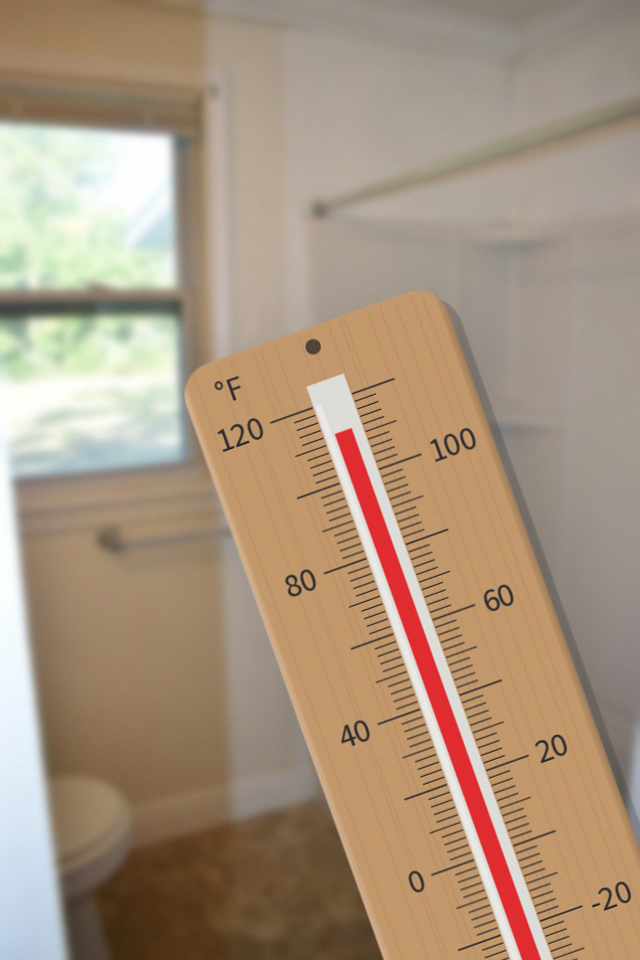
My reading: 112
